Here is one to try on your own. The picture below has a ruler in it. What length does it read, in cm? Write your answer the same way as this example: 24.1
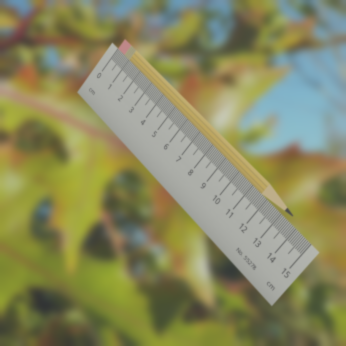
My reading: 13.5
